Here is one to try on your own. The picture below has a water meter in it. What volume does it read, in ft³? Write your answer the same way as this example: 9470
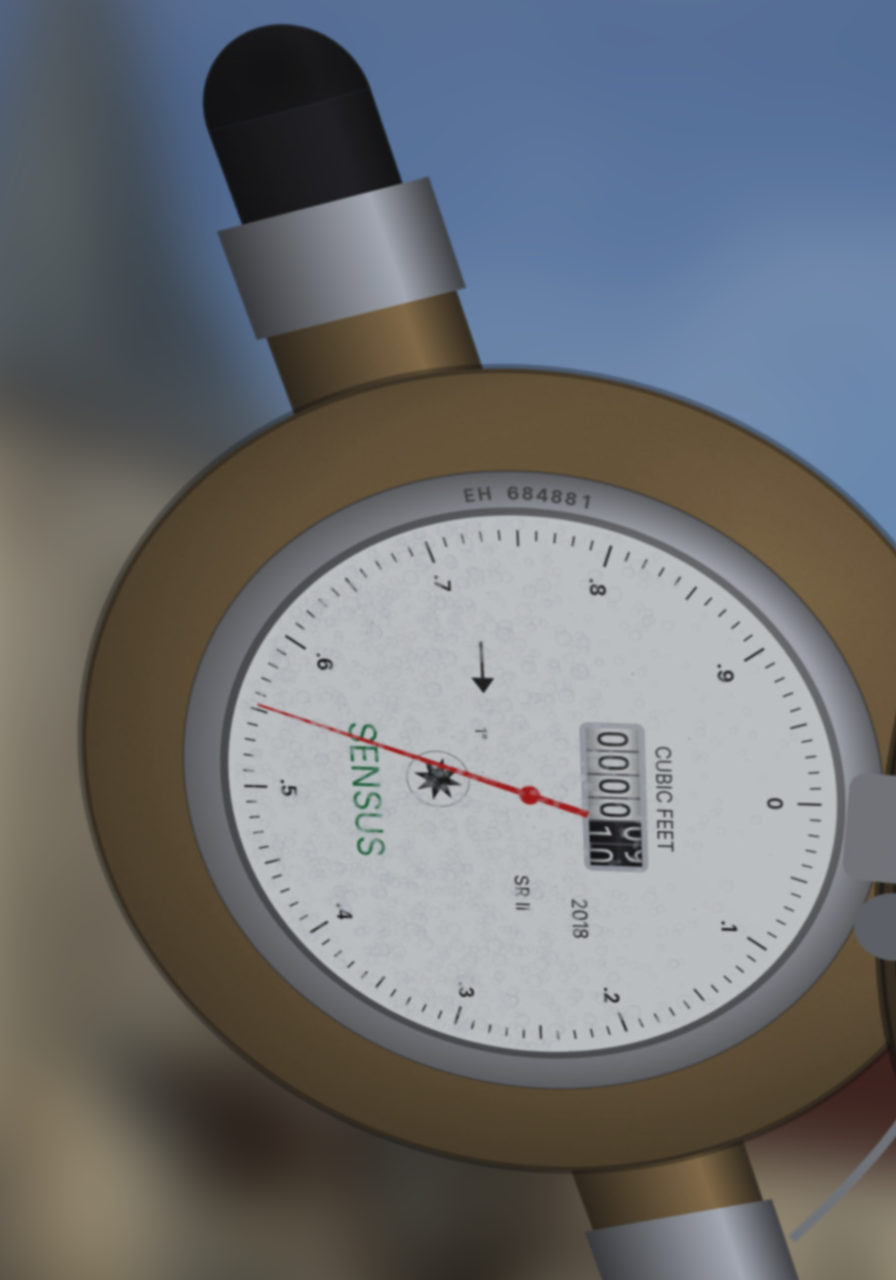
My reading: 9.55
